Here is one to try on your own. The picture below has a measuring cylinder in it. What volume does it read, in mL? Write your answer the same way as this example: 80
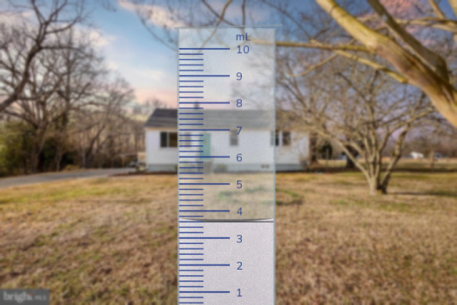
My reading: 3.6
